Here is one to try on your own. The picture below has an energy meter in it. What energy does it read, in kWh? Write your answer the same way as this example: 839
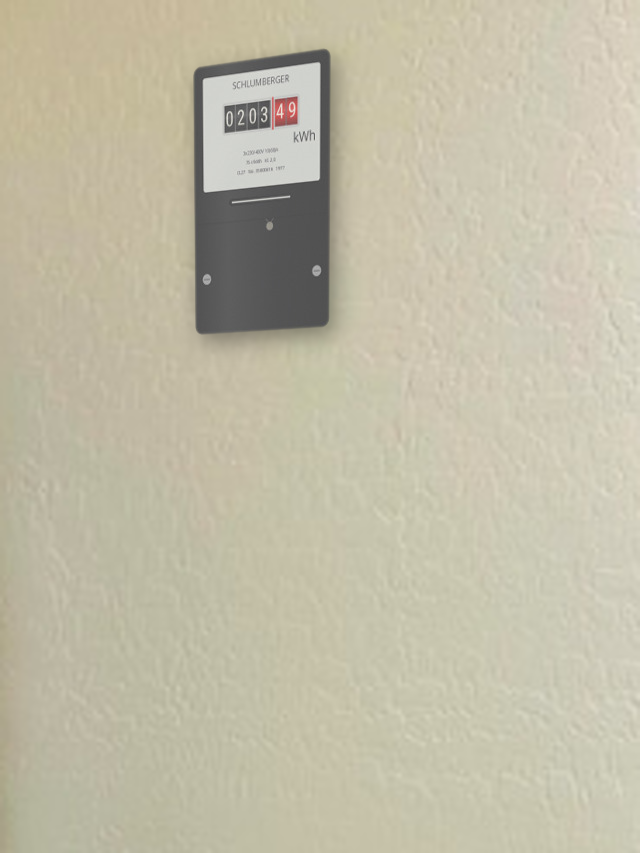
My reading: 203.49
